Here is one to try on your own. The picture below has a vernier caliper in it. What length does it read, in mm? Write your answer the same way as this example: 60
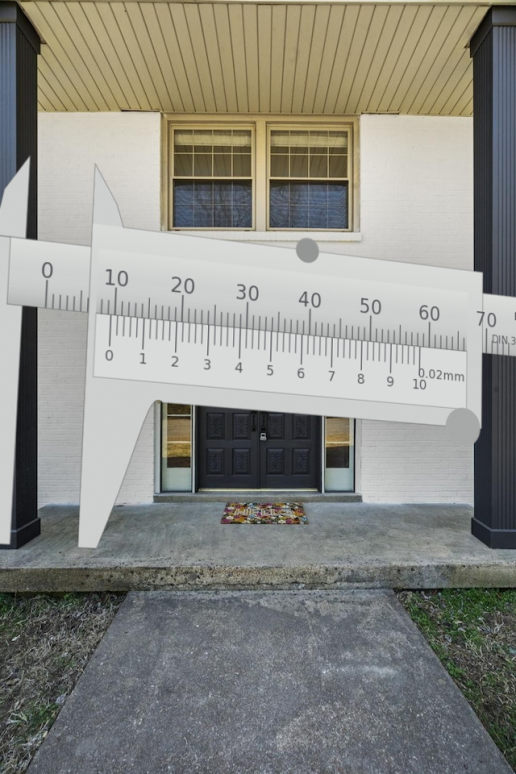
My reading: 9.4
